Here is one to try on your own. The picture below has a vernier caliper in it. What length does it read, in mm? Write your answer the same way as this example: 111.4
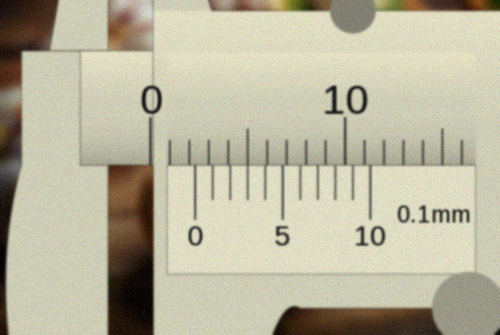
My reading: 2.3
